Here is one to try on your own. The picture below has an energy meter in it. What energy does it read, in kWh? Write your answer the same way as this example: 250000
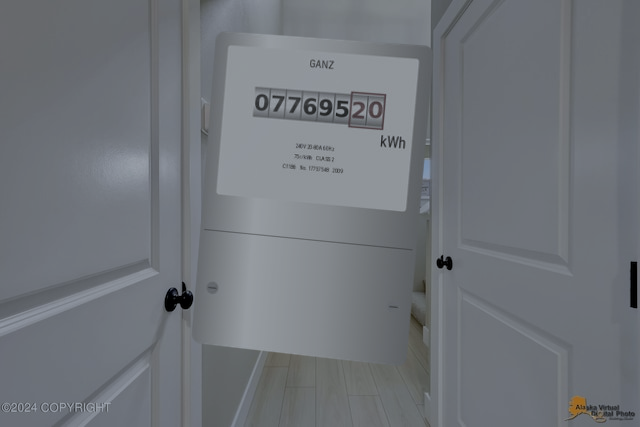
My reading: 77695.20
